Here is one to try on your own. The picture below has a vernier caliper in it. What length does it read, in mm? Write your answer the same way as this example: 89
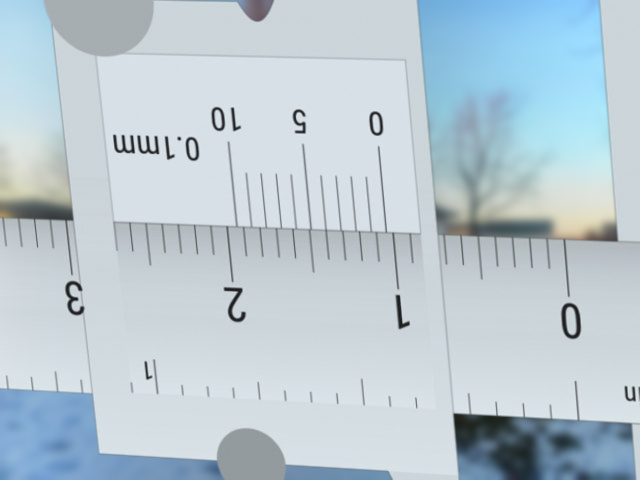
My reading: 10.4
